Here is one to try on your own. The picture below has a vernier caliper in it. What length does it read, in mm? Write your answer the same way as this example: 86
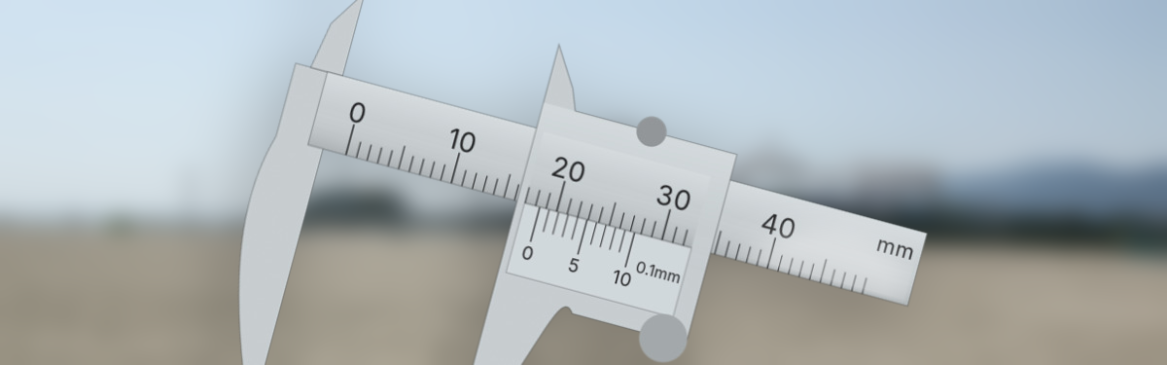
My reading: 18.4
